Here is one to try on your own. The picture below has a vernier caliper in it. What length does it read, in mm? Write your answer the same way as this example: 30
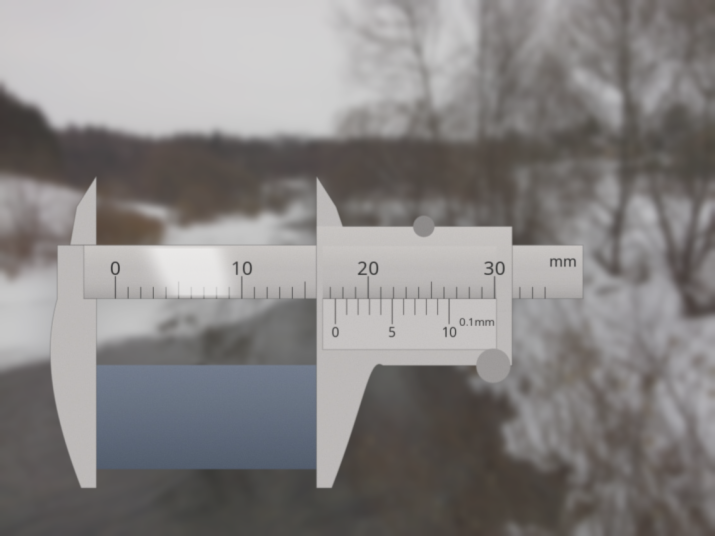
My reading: 17.4
